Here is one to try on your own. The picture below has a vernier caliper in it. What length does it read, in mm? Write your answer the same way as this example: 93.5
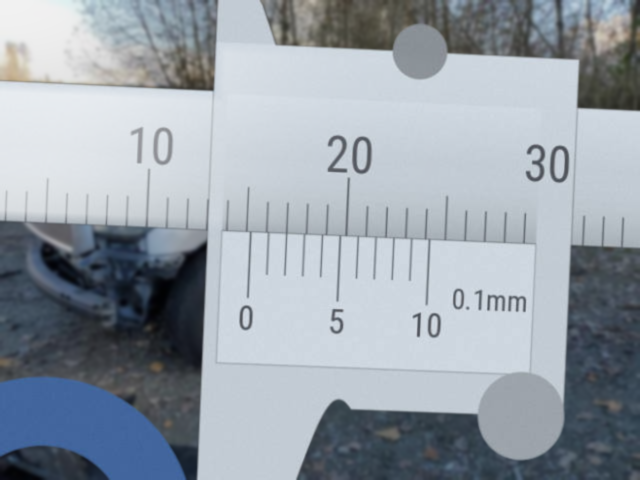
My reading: 15.2
